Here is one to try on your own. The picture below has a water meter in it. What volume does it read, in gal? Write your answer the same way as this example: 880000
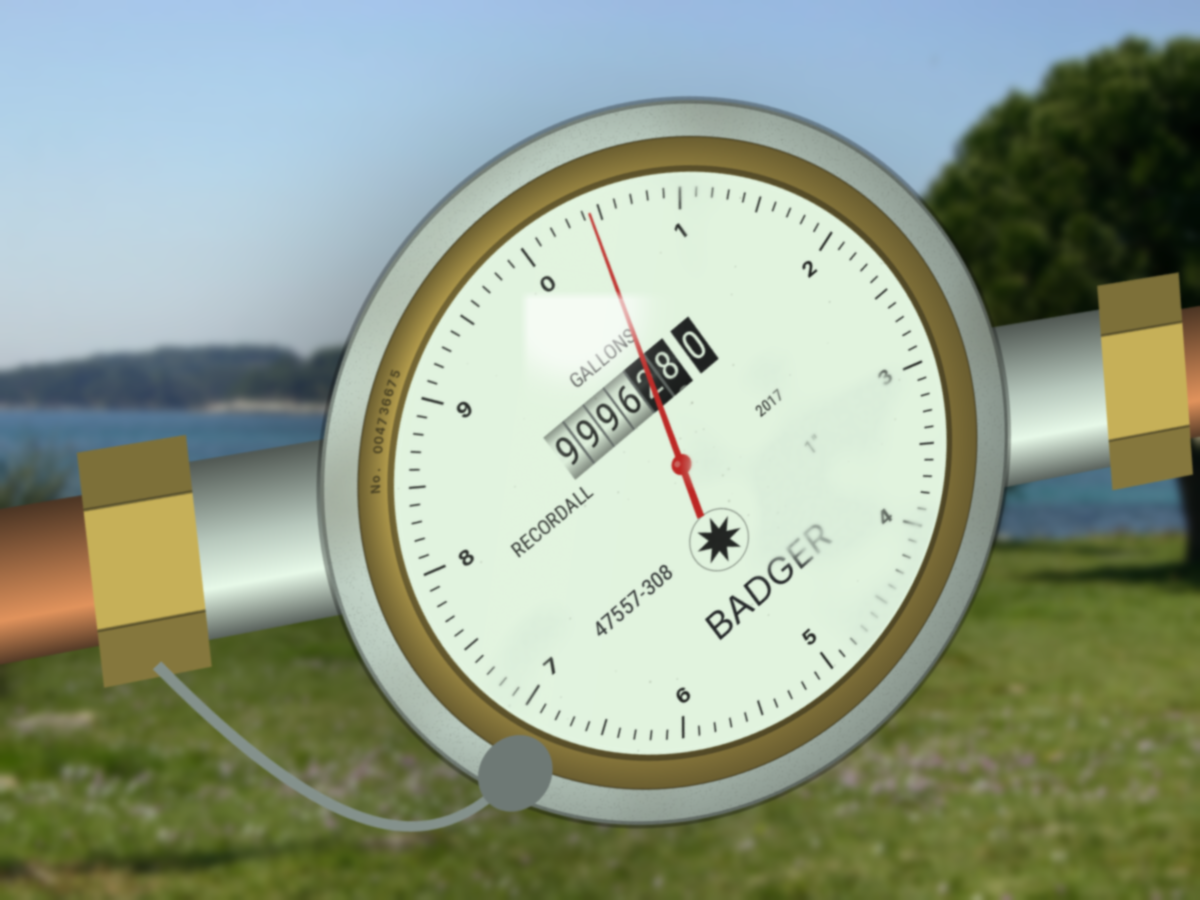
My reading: 9996280.4
